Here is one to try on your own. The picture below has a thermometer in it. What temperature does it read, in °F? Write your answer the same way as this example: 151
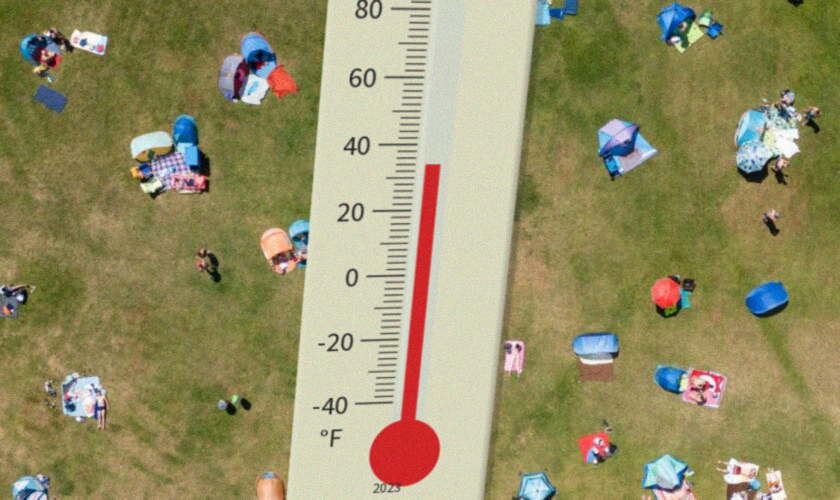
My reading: 34
